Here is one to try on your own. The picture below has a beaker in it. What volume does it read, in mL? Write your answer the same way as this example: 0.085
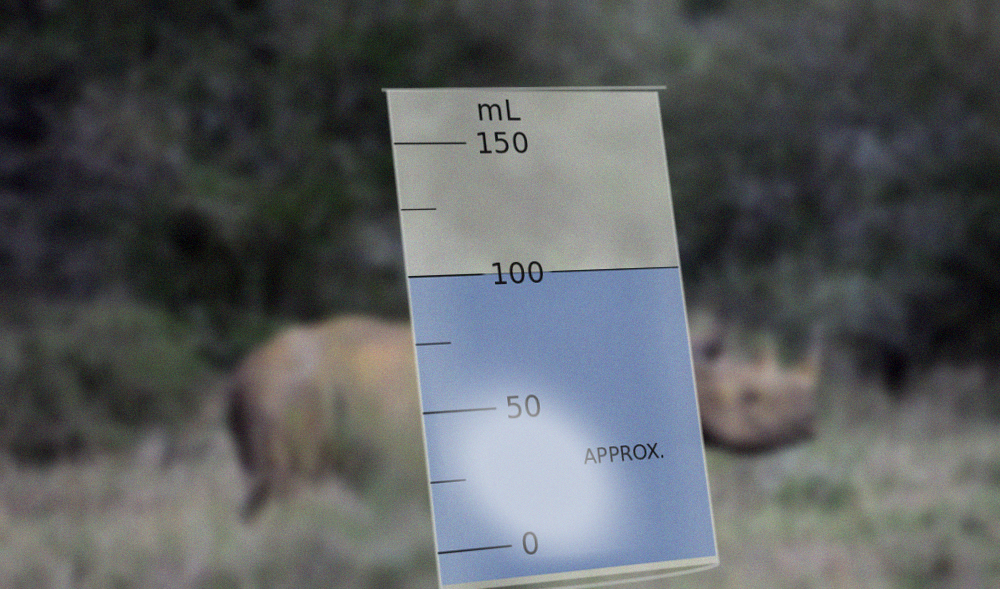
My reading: 100
